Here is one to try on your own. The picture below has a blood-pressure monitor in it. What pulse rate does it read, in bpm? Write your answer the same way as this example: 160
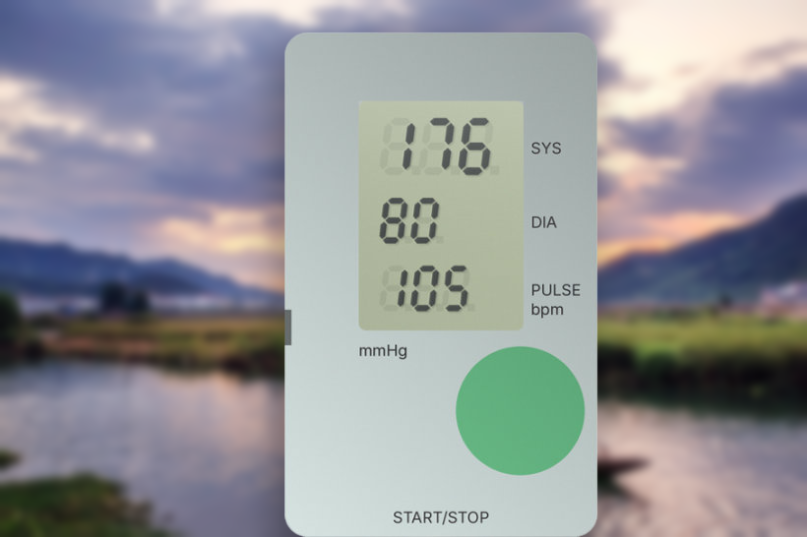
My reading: 105
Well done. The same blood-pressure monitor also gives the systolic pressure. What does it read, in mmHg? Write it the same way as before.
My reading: 176
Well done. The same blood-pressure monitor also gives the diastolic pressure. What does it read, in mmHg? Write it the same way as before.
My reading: 80
